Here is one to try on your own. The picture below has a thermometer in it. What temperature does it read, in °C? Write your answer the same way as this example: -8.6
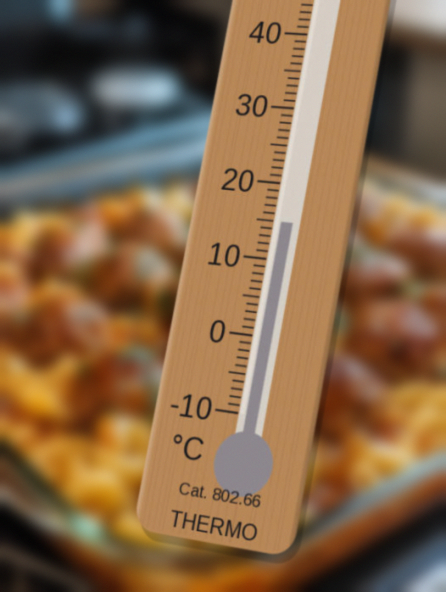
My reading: 15
